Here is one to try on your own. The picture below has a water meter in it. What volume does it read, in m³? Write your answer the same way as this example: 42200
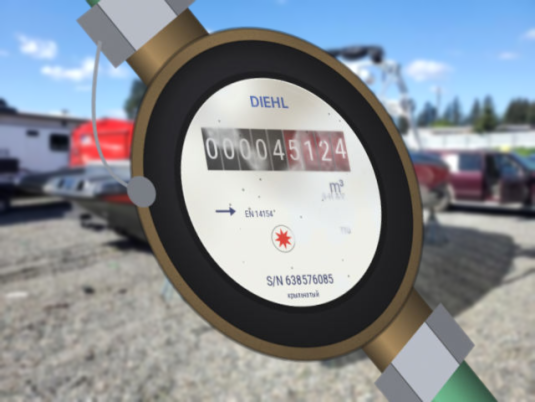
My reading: 4.5124
